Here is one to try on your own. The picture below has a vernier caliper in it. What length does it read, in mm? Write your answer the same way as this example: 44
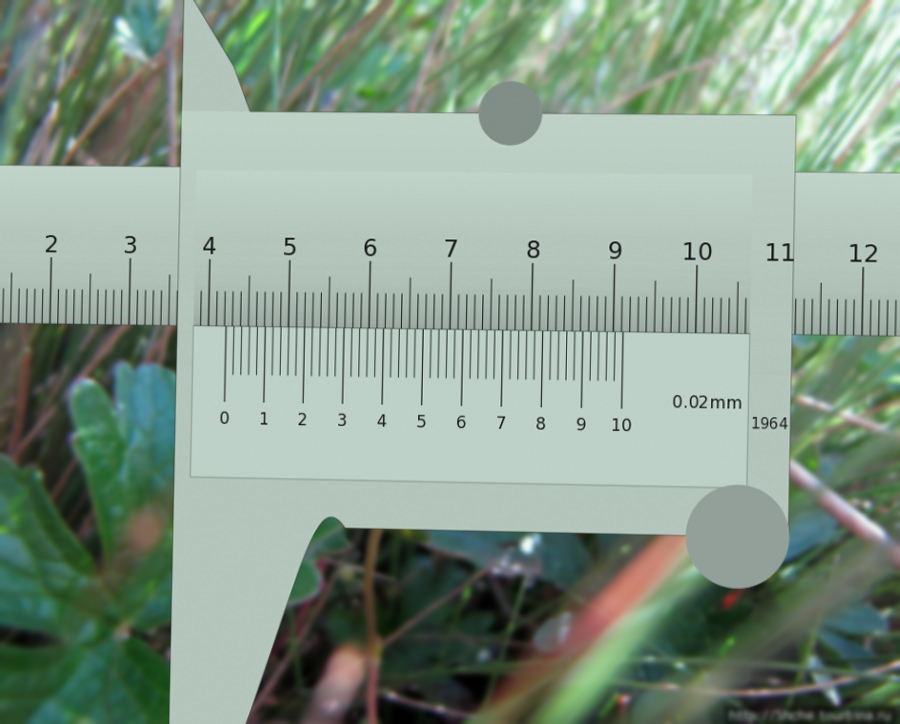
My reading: 42.2
